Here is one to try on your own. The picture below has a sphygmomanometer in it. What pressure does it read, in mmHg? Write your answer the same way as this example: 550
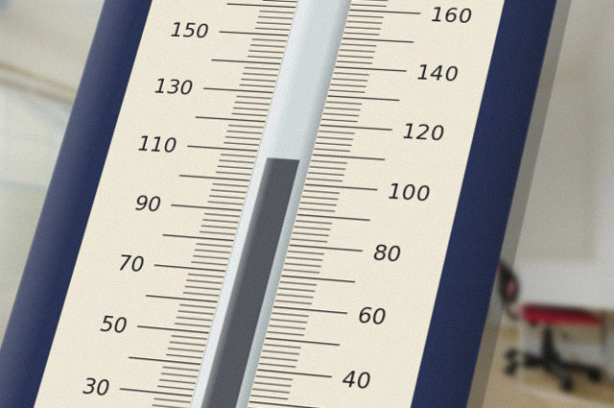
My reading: 108
